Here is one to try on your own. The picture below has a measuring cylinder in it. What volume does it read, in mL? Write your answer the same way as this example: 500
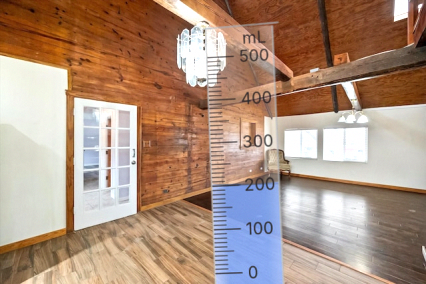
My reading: 200
